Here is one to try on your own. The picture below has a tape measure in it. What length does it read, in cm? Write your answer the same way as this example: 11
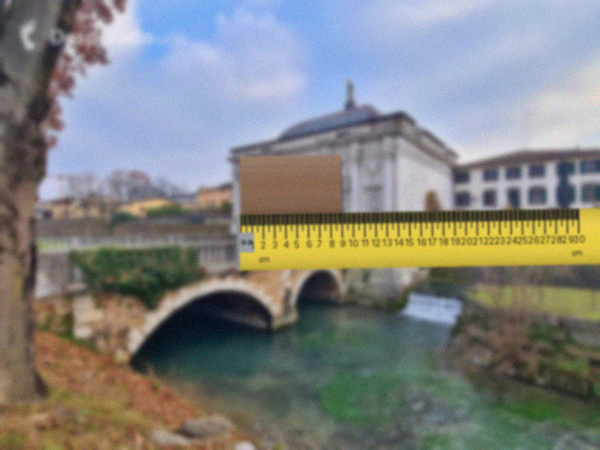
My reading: 9
